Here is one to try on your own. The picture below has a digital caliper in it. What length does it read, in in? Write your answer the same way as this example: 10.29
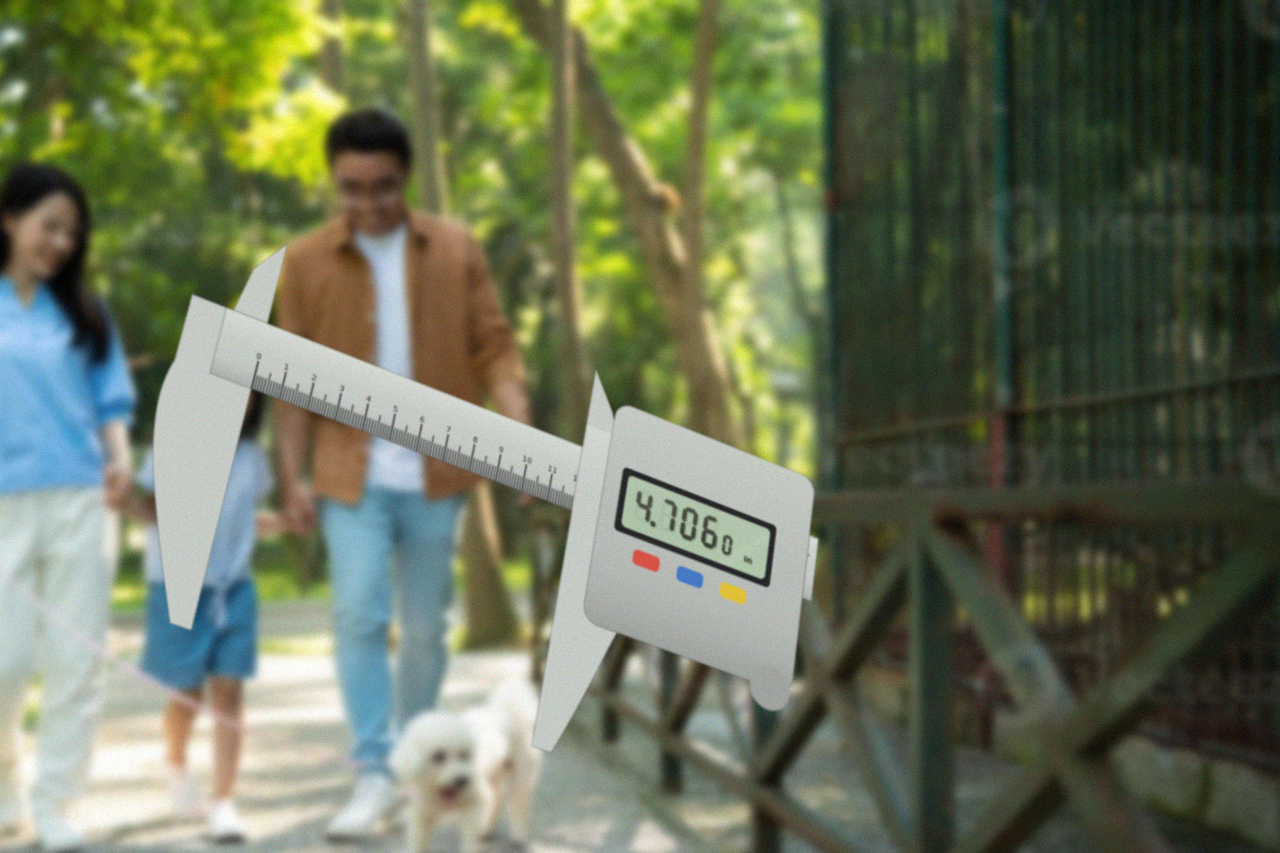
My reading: 4.7060
